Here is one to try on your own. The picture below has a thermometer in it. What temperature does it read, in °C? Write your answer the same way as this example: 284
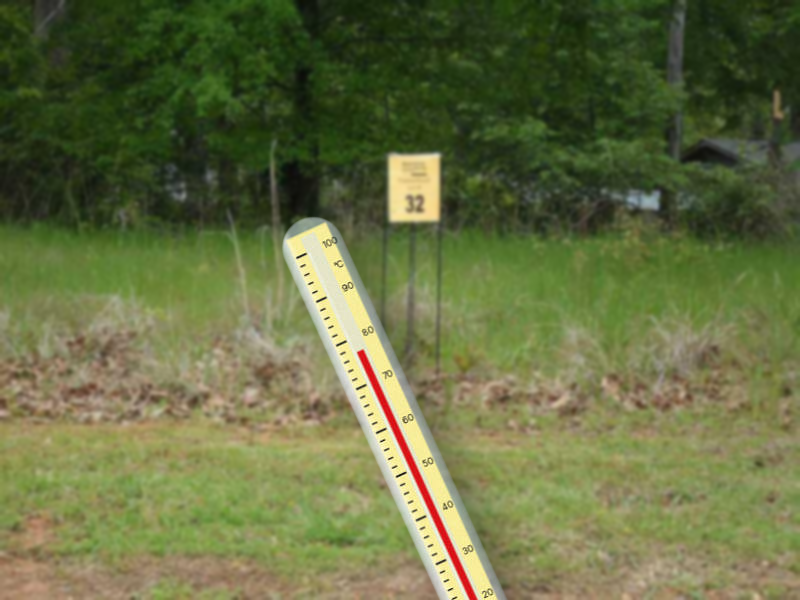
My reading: 77
